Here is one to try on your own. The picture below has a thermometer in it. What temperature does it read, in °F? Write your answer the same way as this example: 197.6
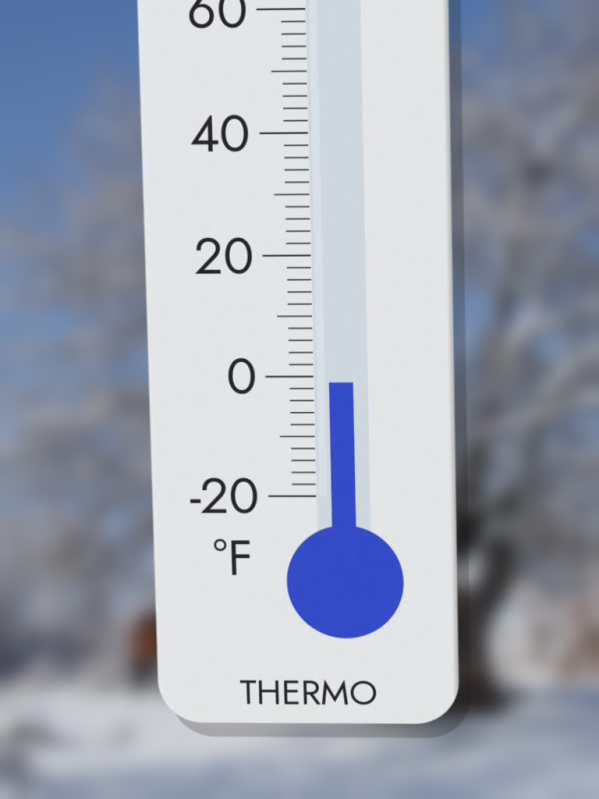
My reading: -1
